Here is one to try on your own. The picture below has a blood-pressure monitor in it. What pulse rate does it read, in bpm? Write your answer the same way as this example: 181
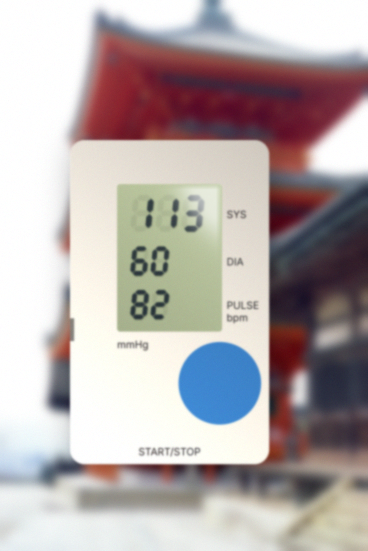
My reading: 82
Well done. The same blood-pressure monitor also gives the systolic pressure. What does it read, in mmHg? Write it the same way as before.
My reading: 113
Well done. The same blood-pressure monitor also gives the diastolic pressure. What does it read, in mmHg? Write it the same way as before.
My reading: 60
